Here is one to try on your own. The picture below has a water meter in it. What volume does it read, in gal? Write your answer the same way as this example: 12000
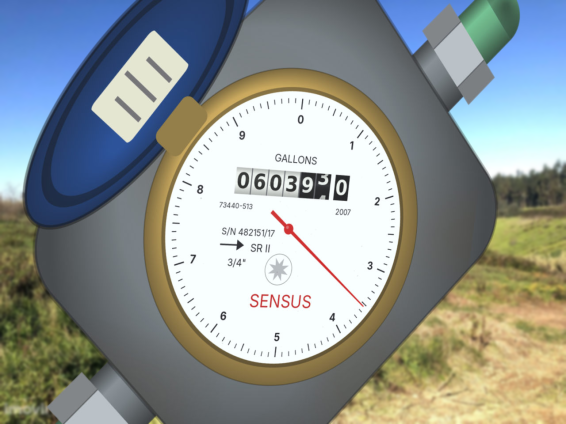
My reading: 603933.5
